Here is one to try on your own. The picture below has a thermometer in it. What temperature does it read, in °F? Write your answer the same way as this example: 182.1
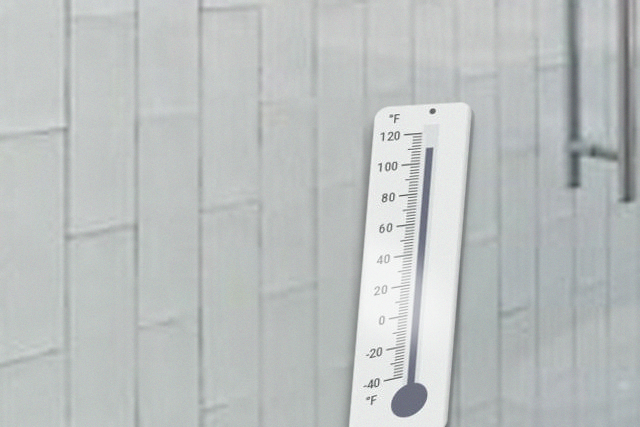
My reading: 110
